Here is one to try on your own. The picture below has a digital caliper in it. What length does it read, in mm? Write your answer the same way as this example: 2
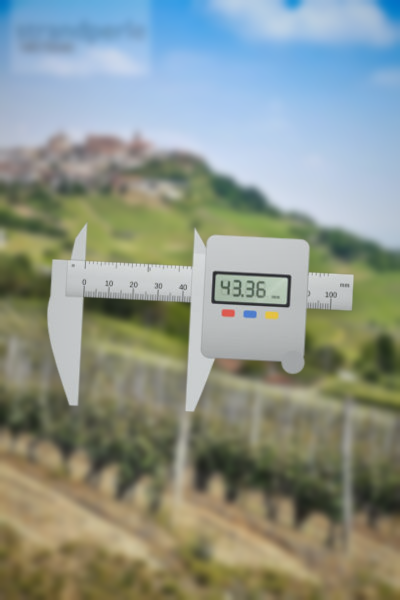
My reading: 43.36
